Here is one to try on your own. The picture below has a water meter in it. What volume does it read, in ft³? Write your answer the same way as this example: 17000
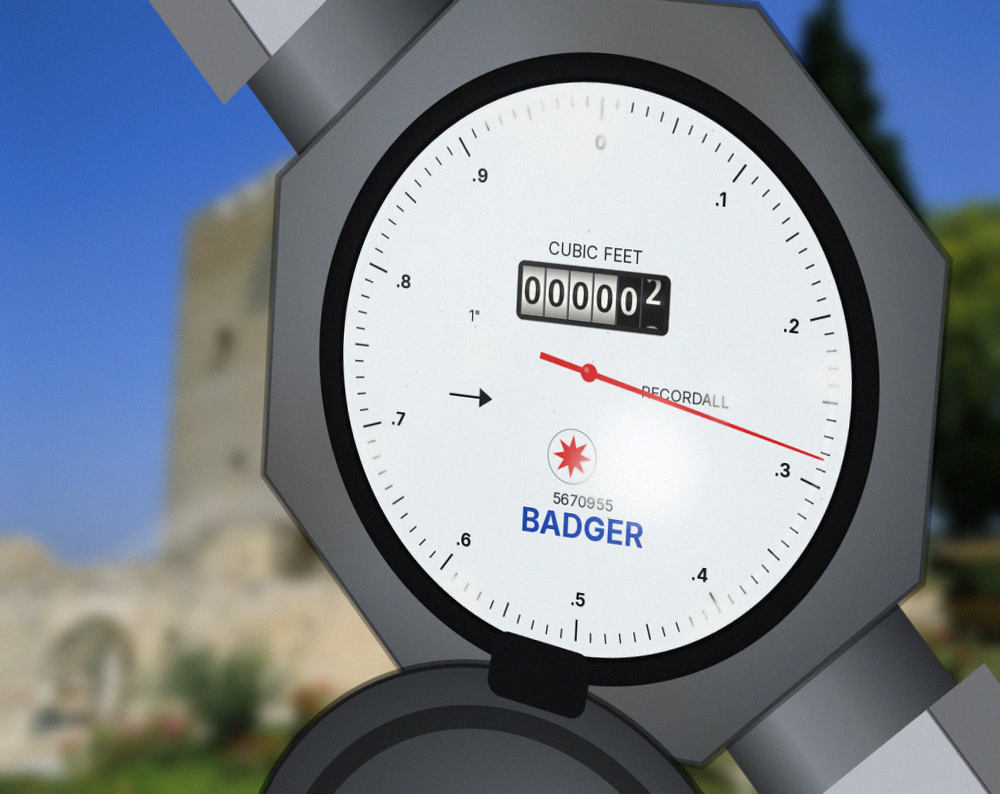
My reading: 2.28
